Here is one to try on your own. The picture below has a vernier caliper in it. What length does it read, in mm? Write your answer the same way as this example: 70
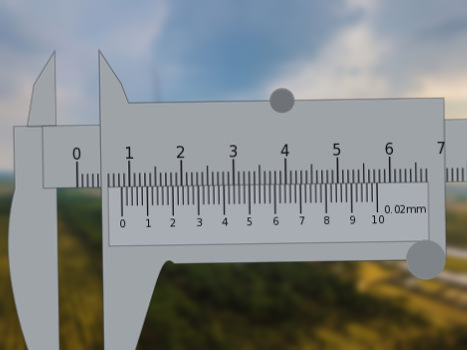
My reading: 8.5
